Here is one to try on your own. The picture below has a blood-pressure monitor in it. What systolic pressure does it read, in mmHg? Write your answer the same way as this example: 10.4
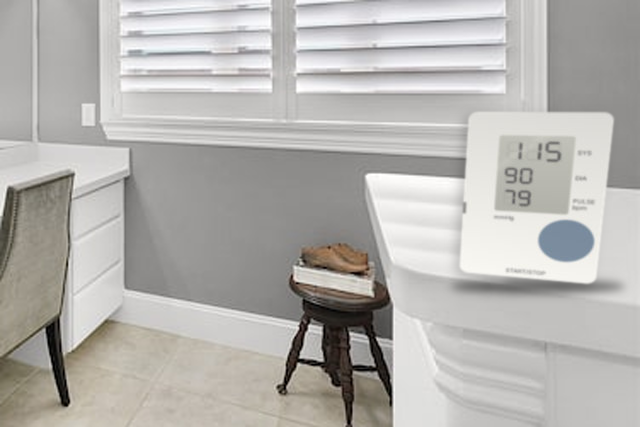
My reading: 115
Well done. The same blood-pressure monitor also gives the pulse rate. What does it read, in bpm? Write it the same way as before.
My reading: 79
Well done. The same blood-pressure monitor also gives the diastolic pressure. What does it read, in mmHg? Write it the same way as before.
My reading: 90
